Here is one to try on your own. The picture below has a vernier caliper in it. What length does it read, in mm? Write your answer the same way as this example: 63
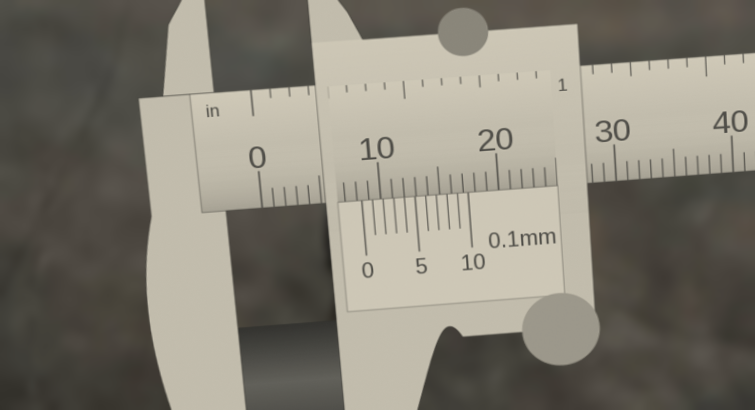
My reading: 8.4
